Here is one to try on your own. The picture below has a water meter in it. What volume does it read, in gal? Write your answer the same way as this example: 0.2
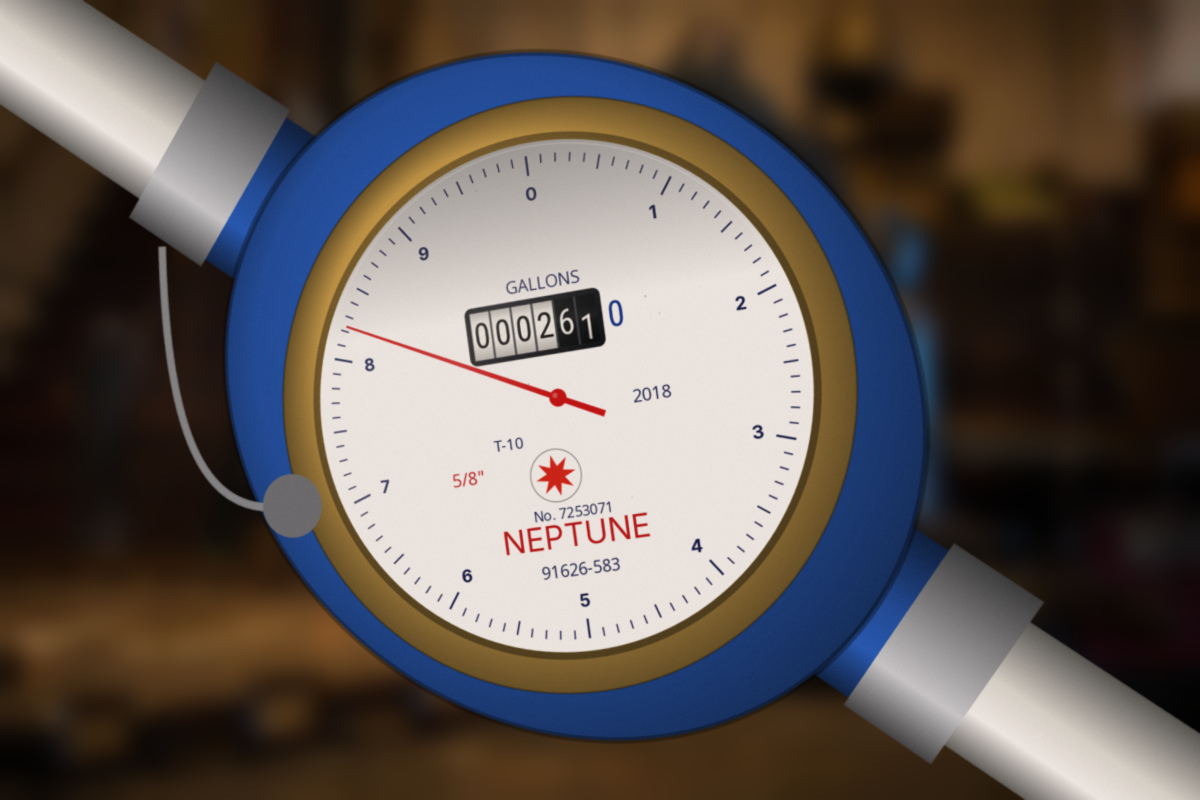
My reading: 2608.2
